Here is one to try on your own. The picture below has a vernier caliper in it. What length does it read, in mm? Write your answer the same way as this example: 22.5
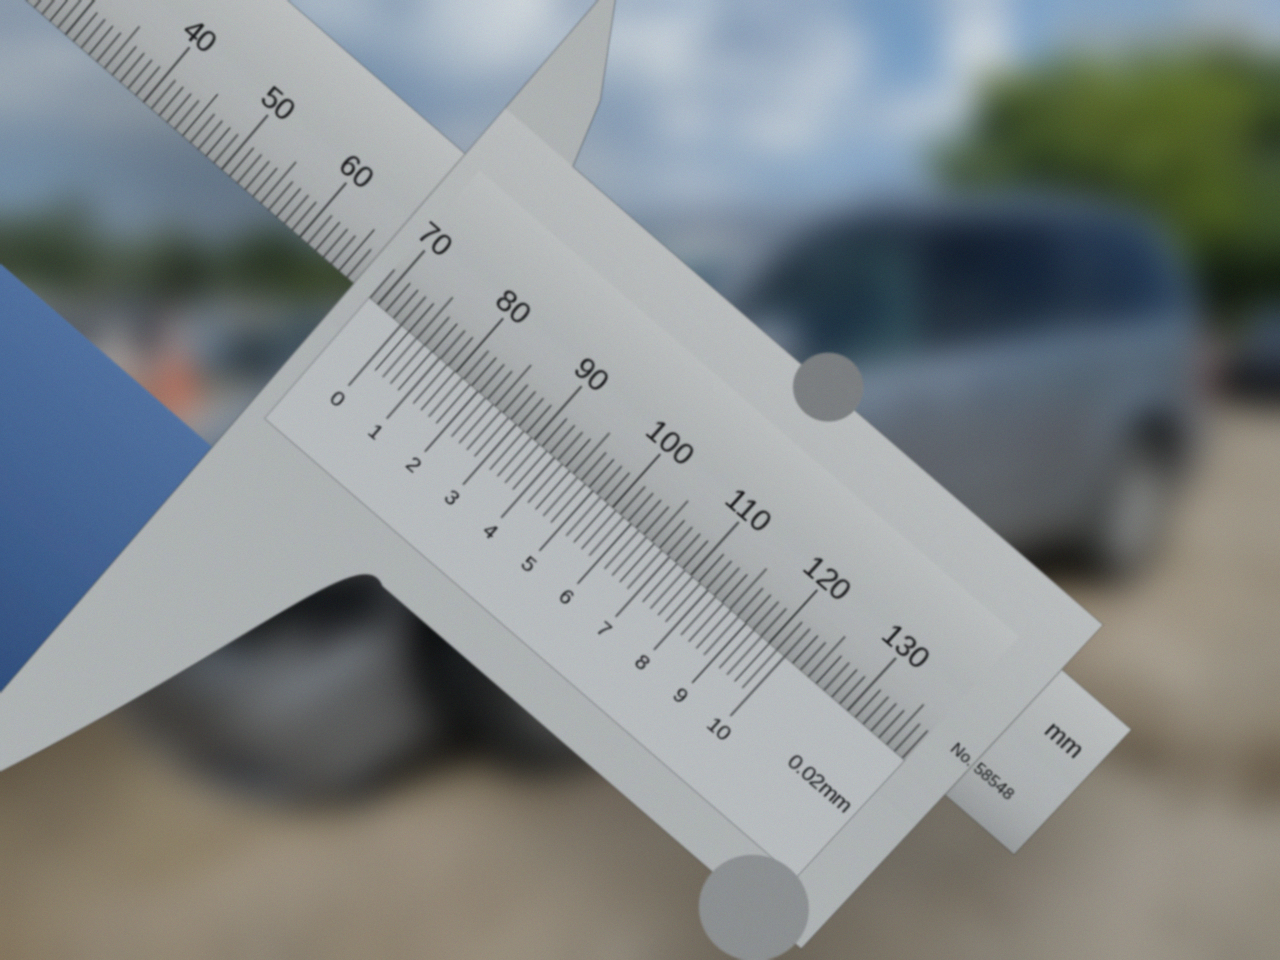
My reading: 73.0
